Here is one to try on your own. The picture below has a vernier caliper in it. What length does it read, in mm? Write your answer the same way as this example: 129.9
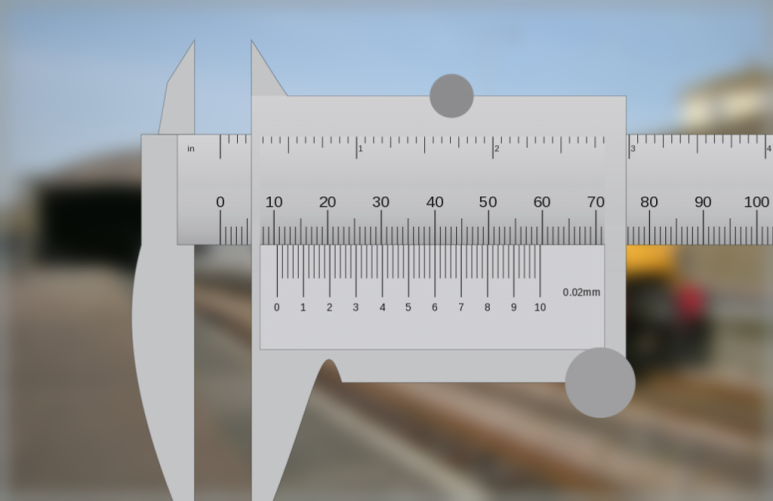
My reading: 10.6
